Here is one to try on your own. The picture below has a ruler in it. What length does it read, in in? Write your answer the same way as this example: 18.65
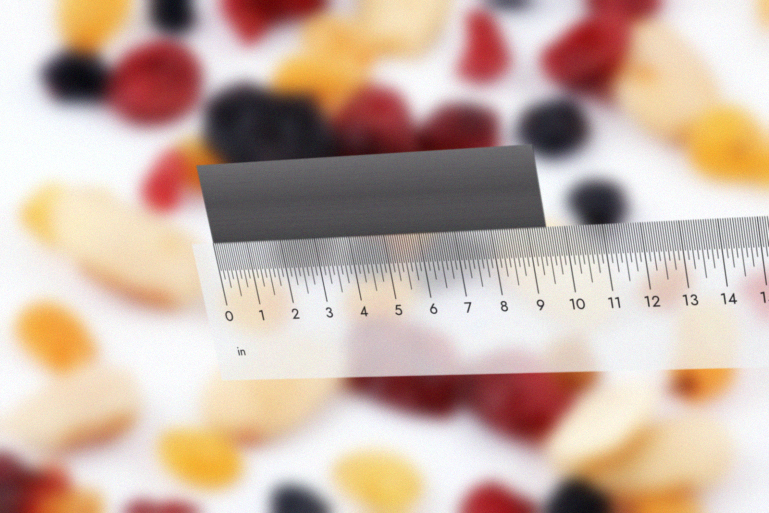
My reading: 9.5
